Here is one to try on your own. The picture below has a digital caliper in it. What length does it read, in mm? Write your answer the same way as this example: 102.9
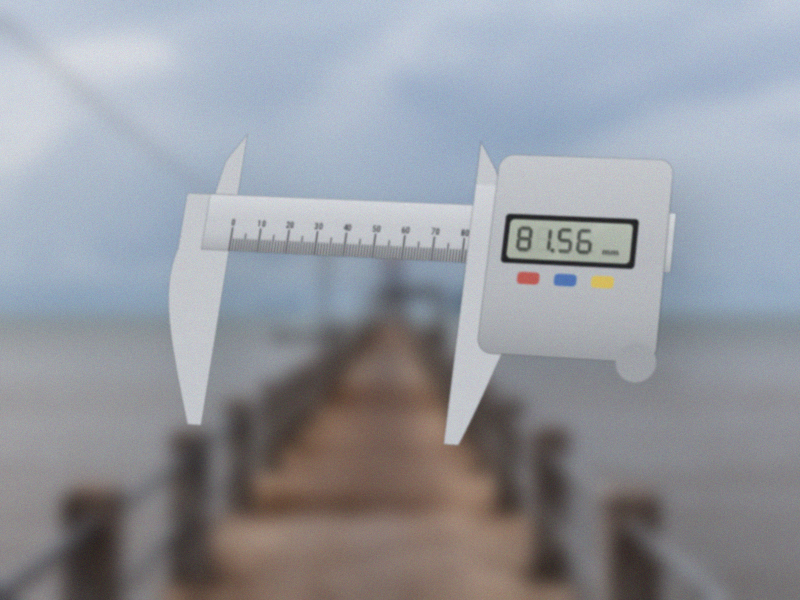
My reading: 81.56
